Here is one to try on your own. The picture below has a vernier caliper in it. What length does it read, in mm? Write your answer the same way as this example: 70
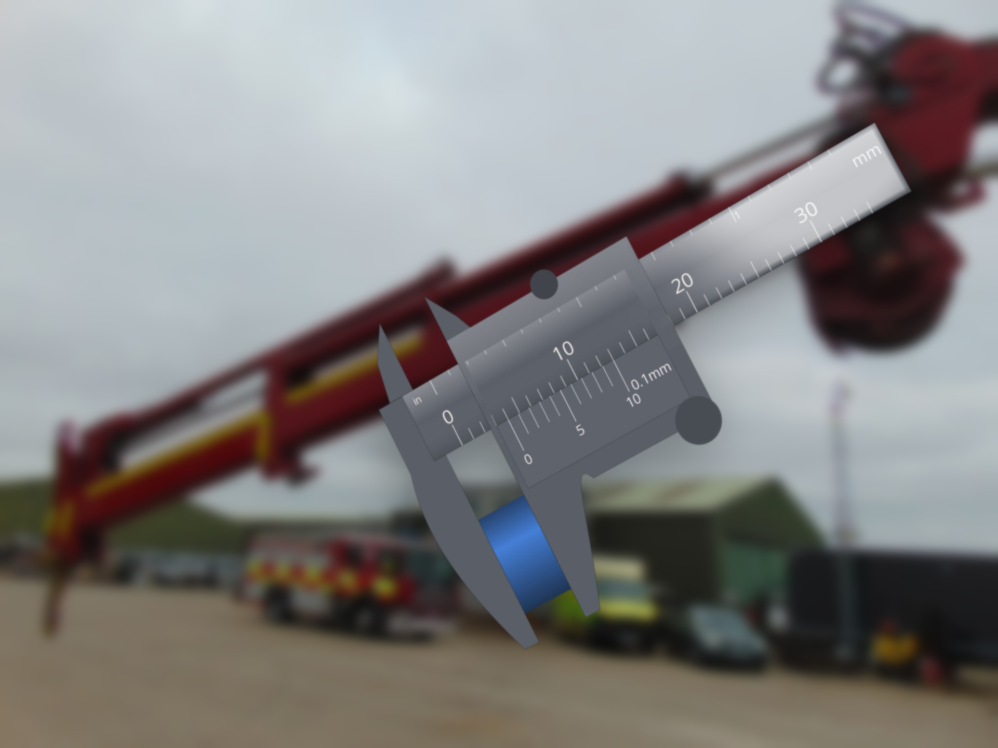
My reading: 4.0
